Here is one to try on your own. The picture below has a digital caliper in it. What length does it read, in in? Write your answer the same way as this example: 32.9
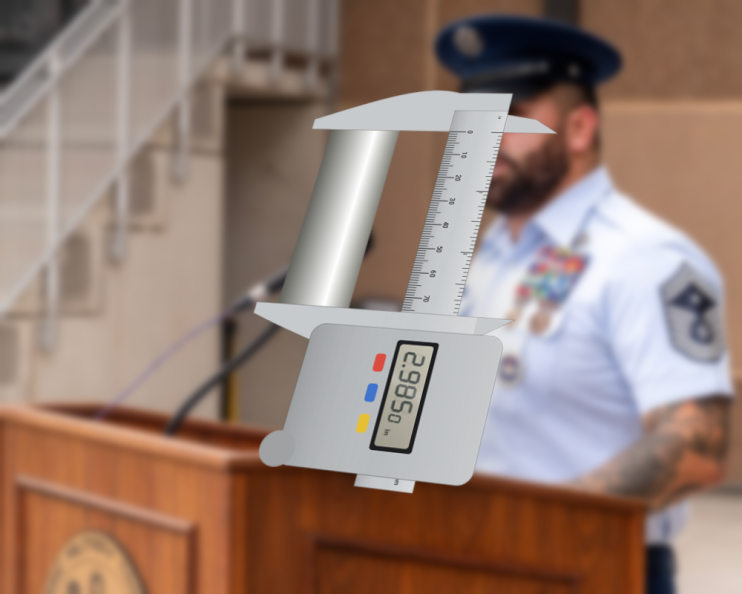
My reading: 2.9850
